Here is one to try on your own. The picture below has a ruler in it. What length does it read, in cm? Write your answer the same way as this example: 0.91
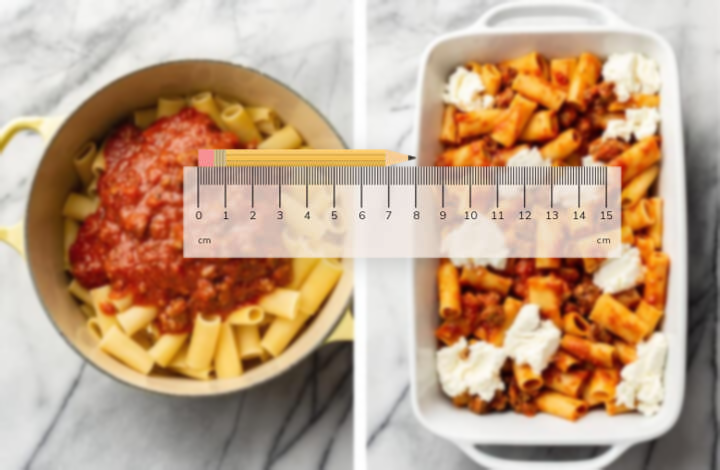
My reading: 8
